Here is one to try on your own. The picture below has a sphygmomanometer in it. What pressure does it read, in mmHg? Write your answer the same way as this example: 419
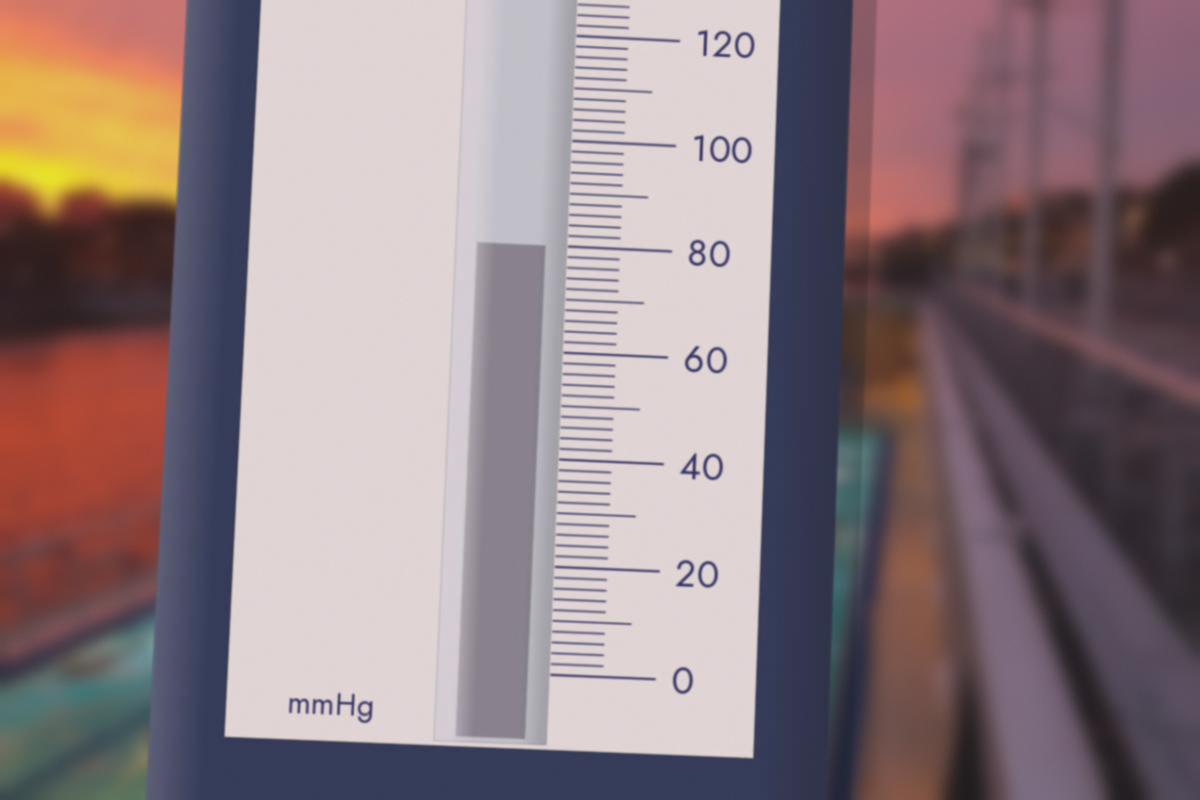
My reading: 80
